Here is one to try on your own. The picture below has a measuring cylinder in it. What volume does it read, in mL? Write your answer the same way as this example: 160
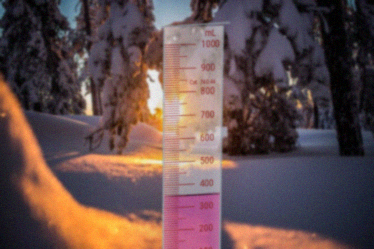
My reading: 350
